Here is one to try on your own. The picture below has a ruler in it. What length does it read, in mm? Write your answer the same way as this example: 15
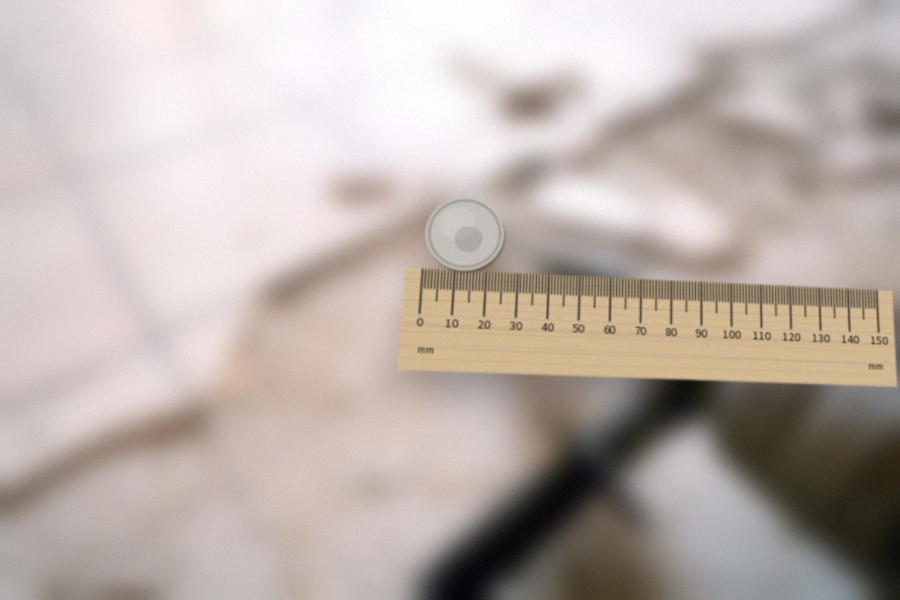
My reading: 25
